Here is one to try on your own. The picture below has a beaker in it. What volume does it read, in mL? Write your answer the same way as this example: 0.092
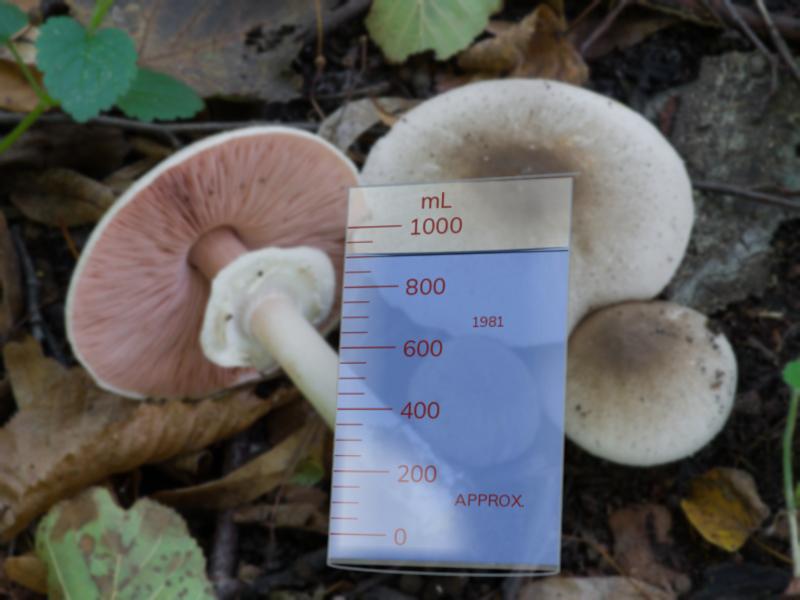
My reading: 900
